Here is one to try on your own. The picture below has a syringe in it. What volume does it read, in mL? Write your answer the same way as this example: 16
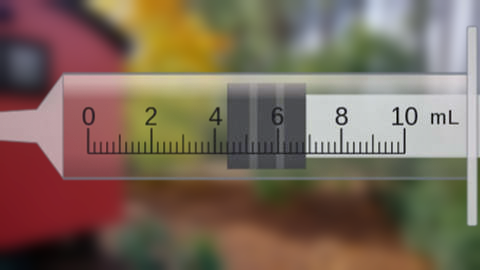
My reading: 4.4
